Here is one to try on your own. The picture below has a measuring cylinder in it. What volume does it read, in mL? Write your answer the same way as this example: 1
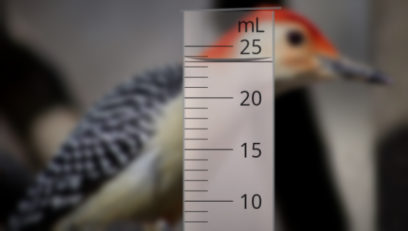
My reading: 23.5
